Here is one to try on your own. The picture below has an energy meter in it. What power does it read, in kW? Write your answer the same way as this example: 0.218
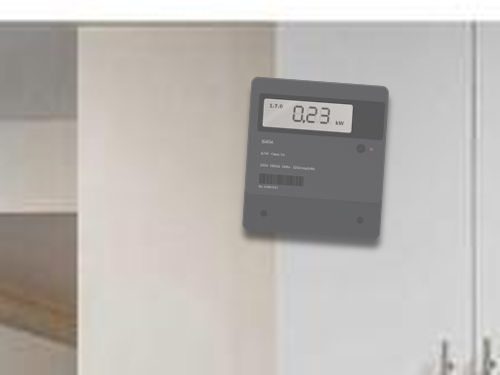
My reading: 0.23
